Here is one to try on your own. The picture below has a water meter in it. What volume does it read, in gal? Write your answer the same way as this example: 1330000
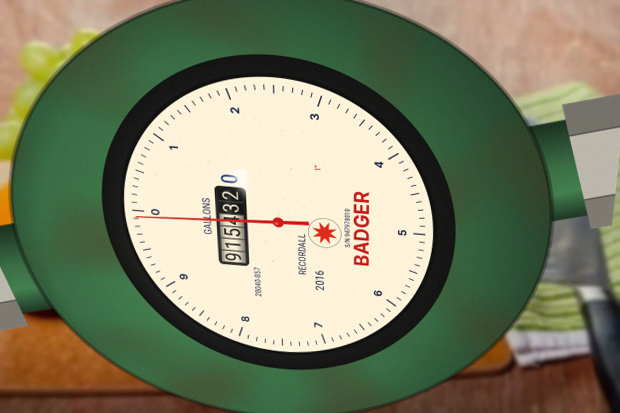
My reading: 9154319.9
